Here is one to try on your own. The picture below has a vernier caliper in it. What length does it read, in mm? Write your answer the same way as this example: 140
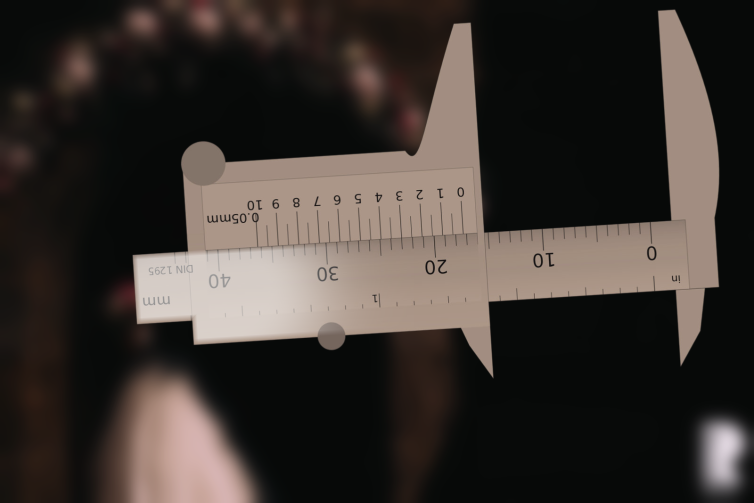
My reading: 17.3
